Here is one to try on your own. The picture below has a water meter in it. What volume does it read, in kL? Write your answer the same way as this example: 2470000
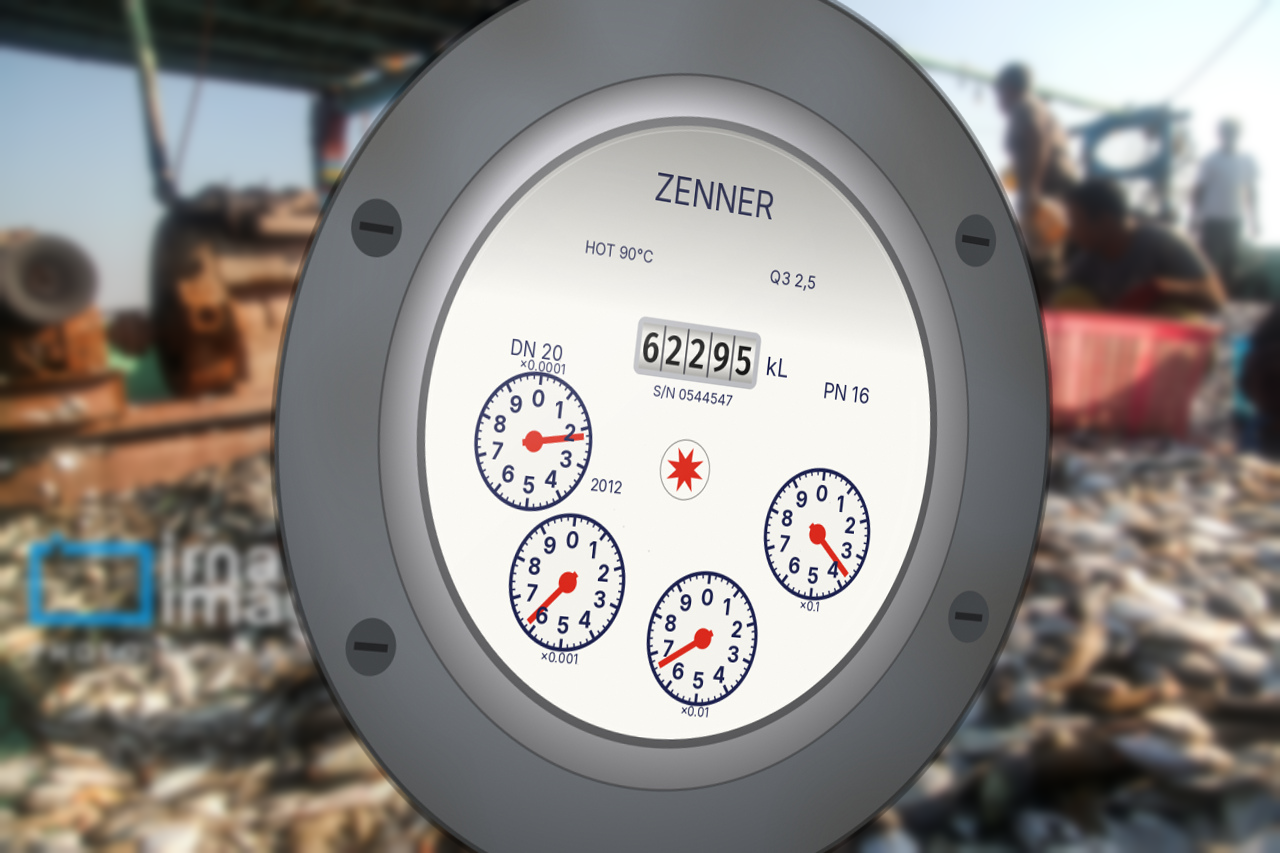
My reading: 62295.3662
